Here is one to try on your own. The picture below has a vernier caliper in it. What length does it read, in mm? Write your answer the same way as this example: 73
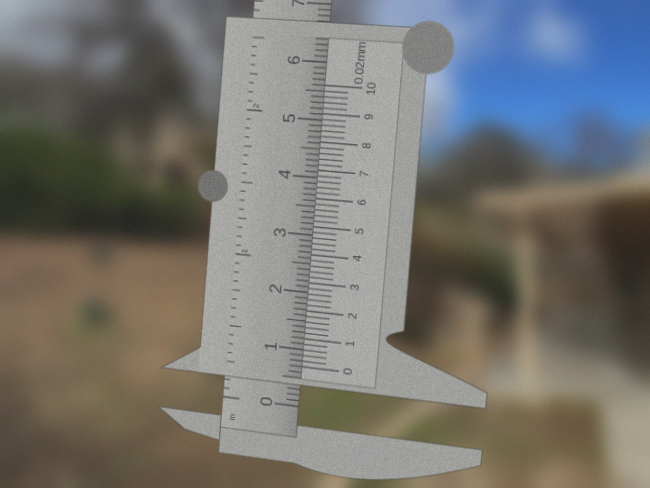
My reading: 7.0
